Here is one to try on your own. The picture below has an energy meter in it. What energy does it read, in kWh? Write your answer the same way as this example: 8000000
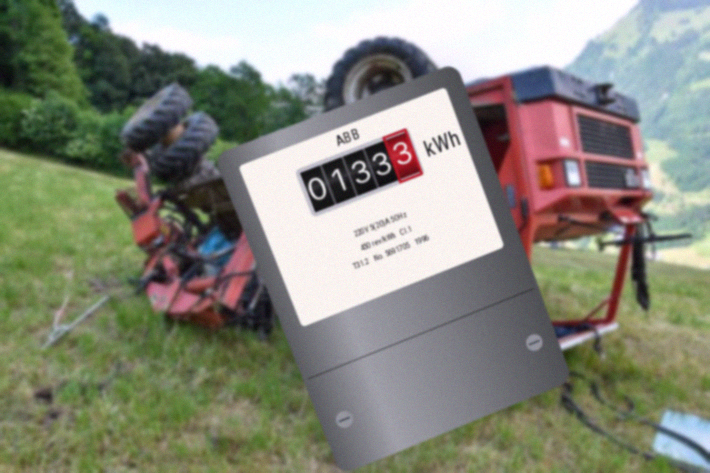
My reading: 133.3
